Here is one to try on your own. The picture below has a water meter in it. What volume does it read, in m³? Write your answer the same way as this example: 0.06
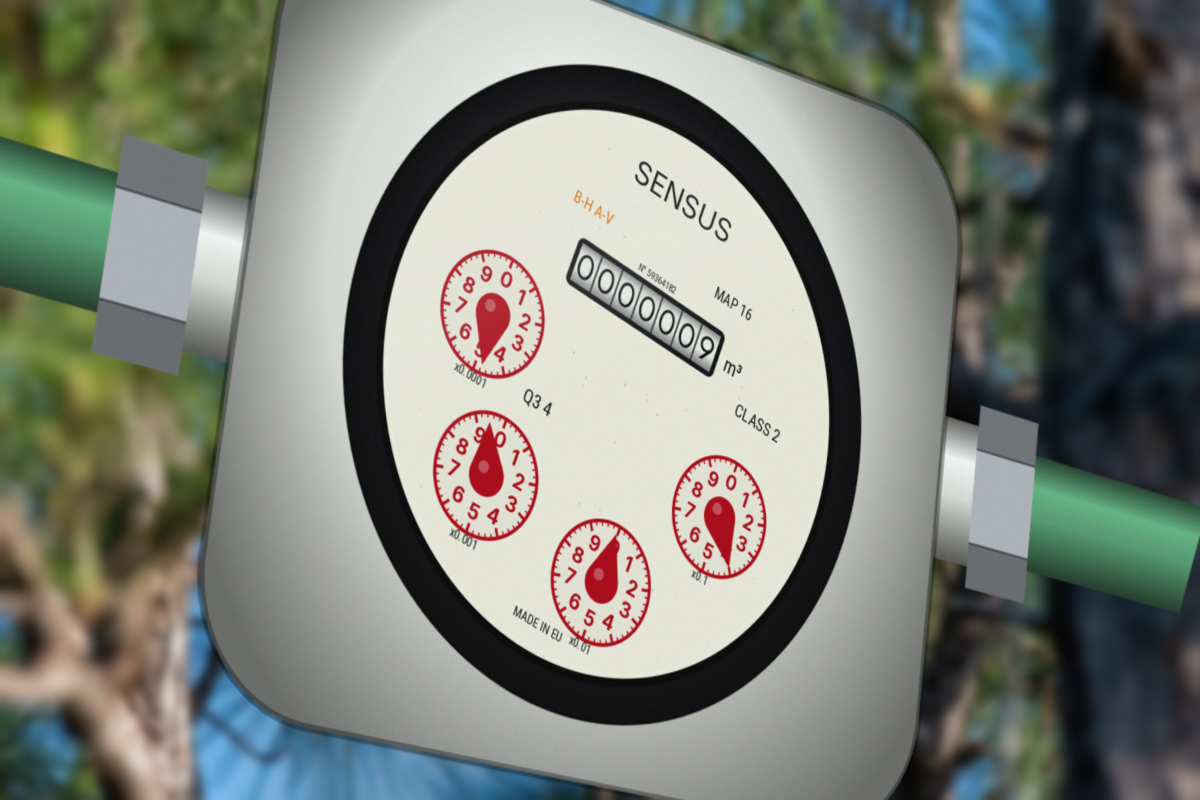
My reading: 9.3994
